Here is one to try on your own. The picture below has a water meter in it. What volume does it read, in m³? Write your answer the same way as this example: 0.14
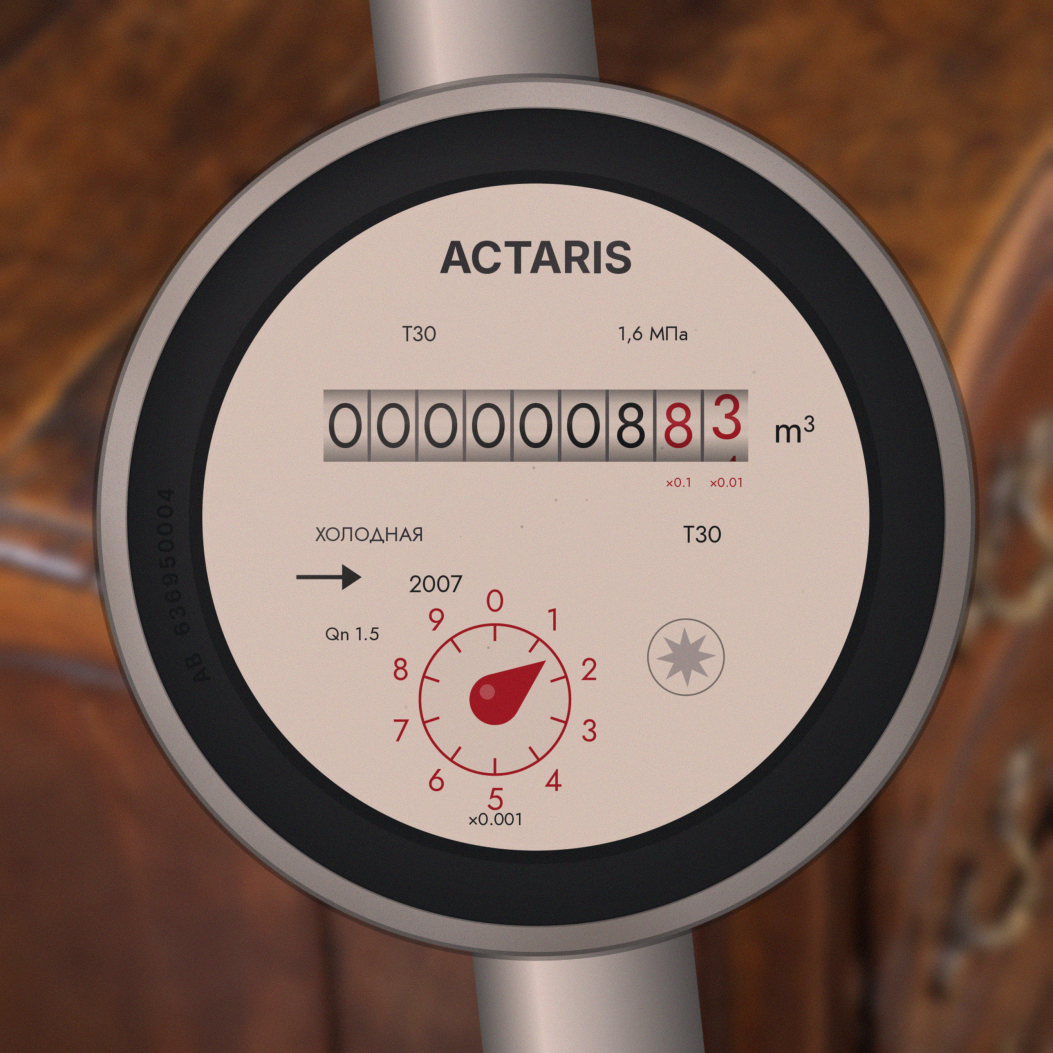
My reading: 8.831
